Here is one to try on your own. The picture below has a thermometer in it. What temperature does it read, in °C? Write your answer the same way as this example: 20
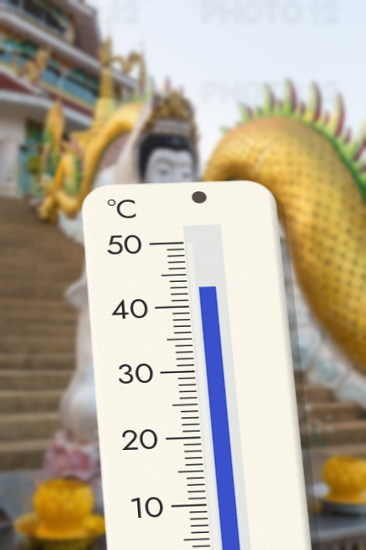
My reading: 43
